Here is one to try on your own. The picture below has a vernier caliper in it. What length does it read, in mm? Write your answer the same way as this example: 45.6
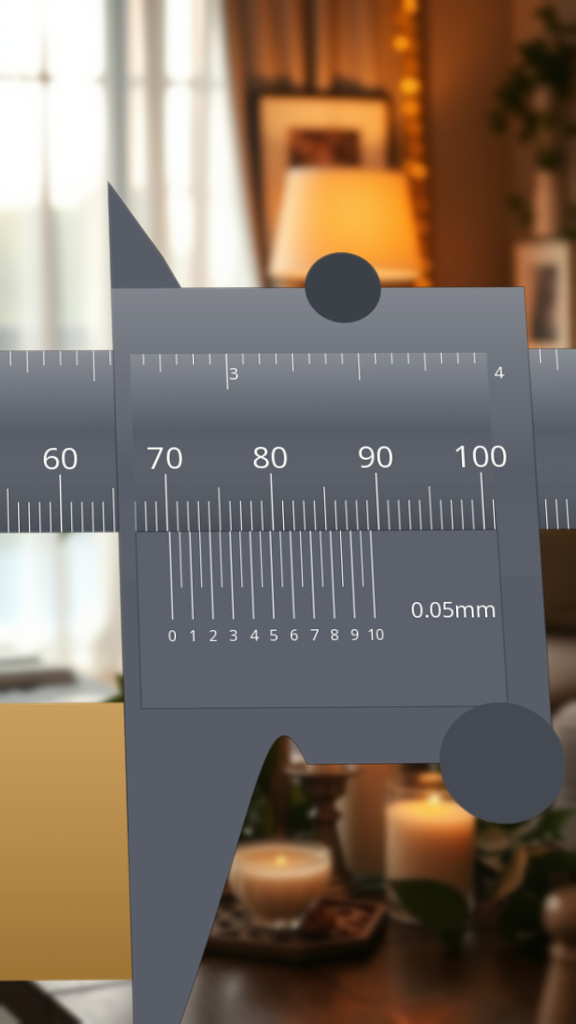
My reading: 70.2
